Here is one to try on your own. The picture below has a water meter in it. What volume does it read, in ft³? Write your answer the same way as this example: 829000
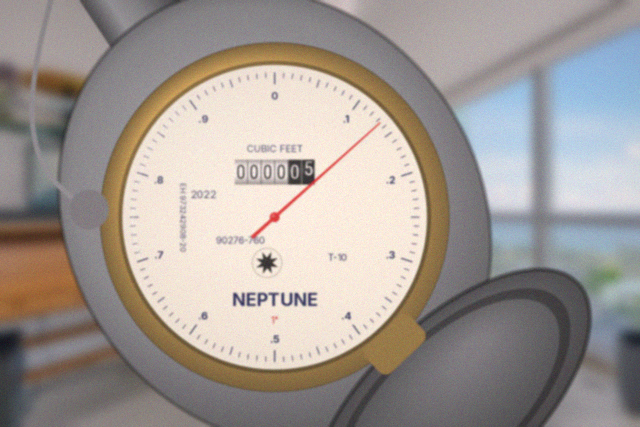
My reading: 5.13
